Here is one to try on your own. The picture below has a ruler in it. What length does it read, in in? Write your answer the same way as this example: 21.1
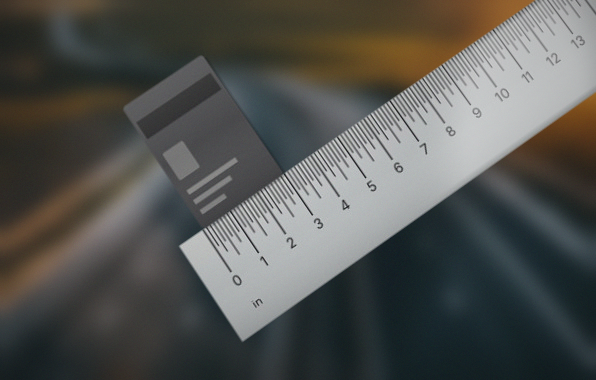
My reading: 3
